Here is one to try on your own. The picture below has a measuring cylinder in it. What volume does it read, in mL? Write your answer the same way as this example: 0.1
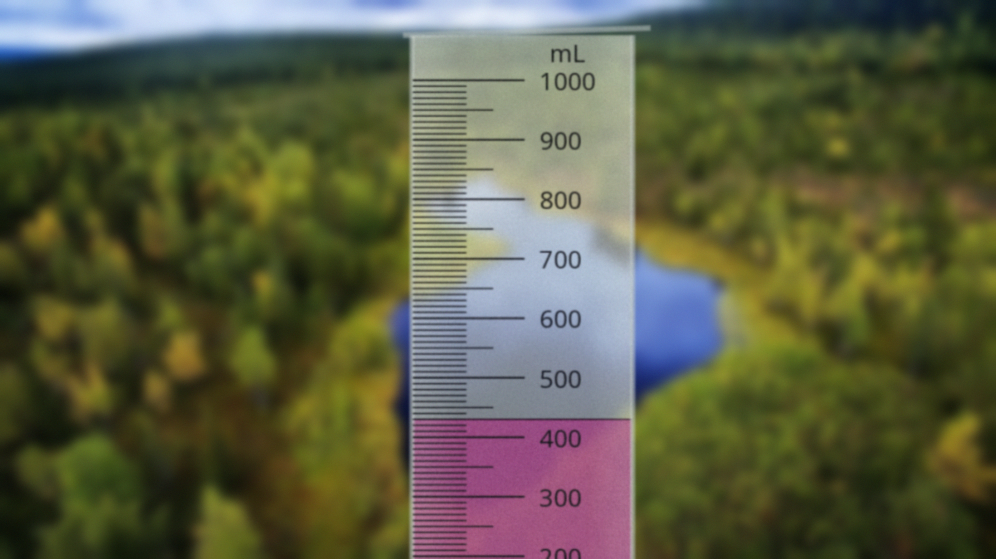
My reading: 430
